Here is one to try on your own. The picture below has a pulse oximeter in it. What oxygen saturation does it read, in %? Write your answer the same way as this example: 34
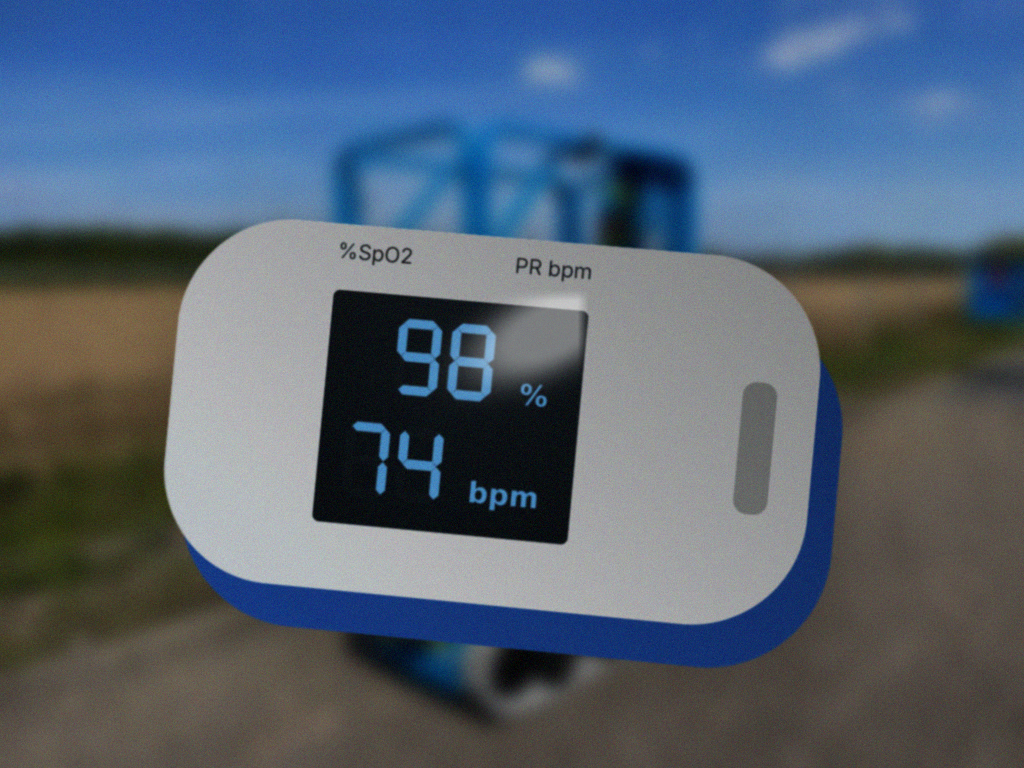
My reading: 98
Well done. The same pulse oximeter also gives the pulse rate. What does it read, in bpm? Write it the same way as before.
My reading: 74
